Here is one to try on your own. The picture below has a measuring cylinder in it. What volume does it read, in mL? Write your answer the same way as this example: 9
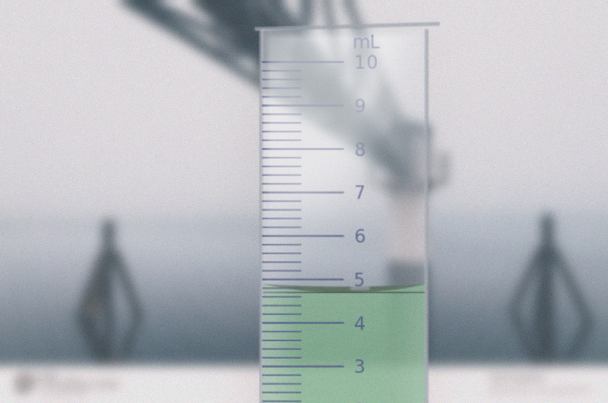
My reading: 4.7
